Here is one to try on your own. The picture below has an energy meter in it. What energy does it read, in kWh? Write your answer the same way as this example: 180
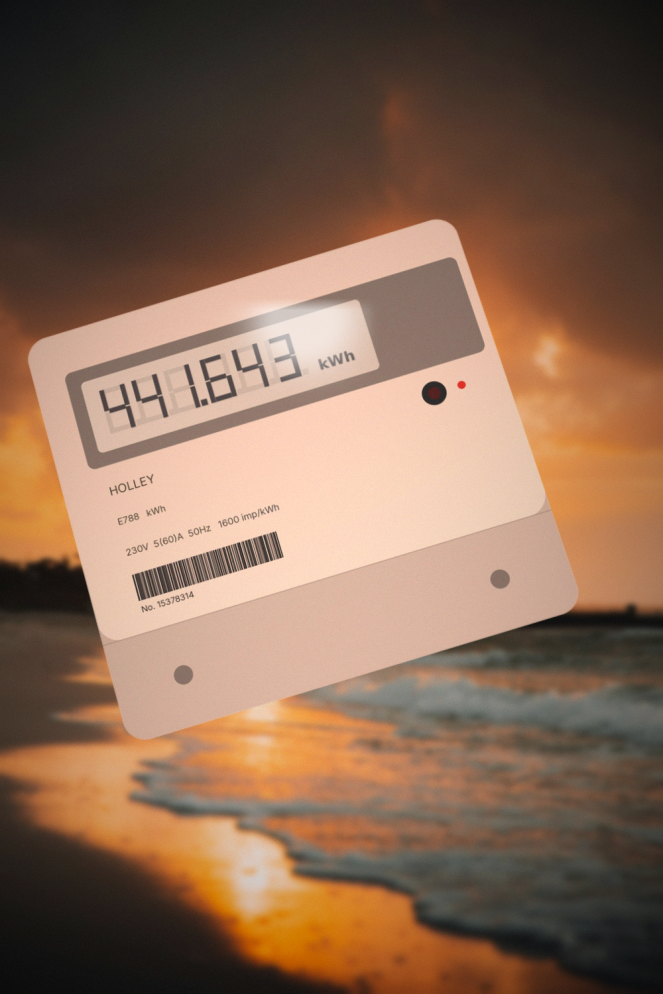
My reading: 441.643
